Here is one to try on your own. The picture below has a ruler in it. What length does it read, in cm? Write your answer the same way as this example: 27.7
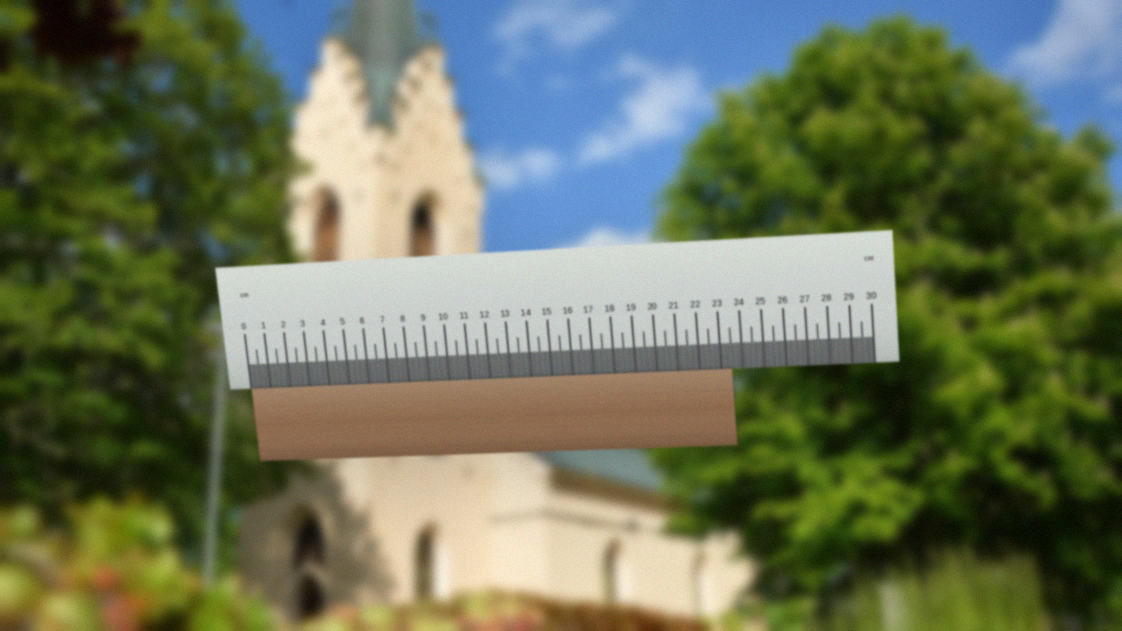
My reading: 23.5
